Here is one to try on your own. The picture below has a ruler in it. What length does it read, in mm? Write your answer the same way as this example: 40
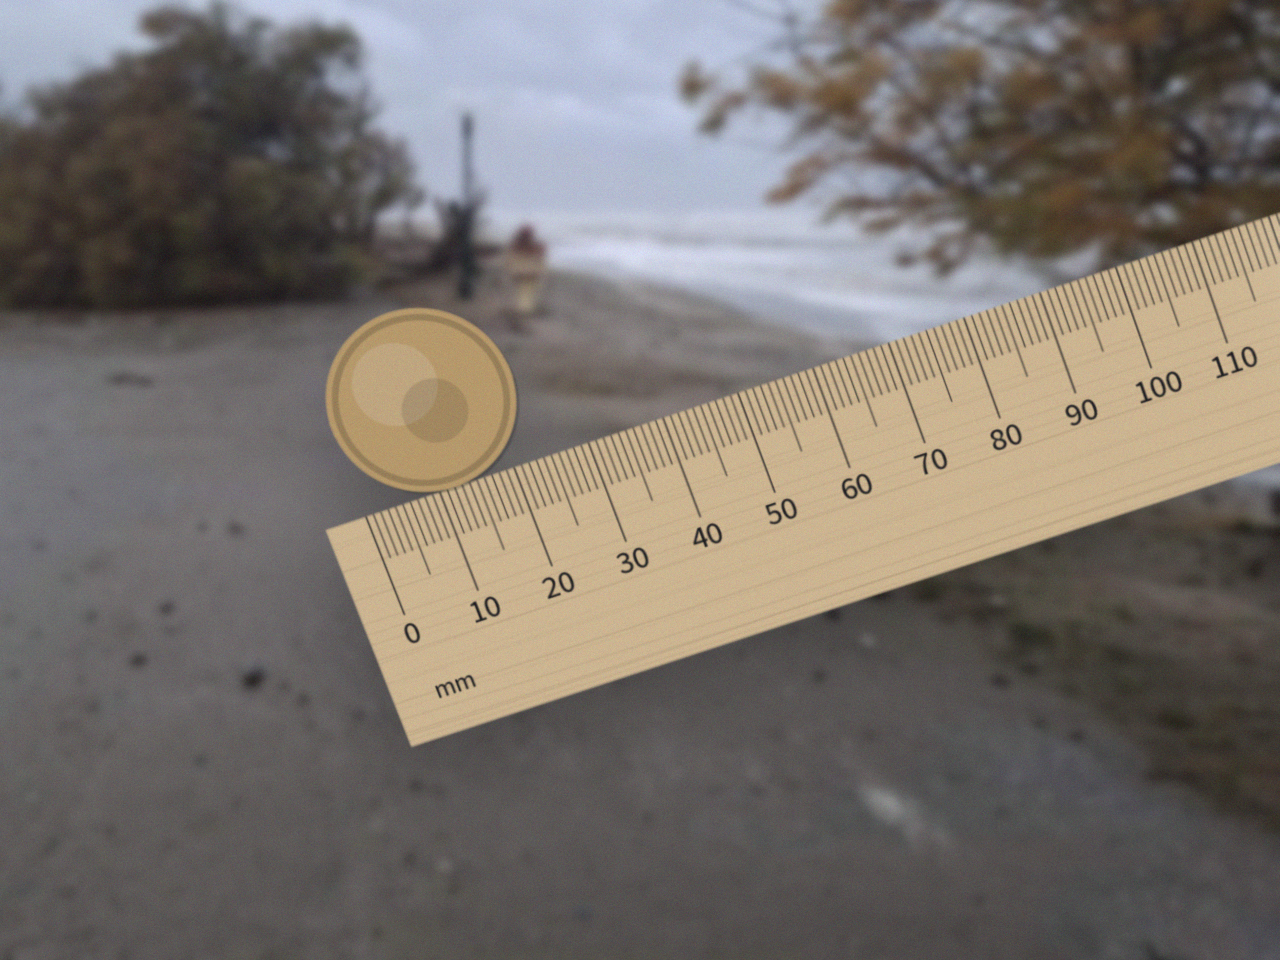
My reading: 24
